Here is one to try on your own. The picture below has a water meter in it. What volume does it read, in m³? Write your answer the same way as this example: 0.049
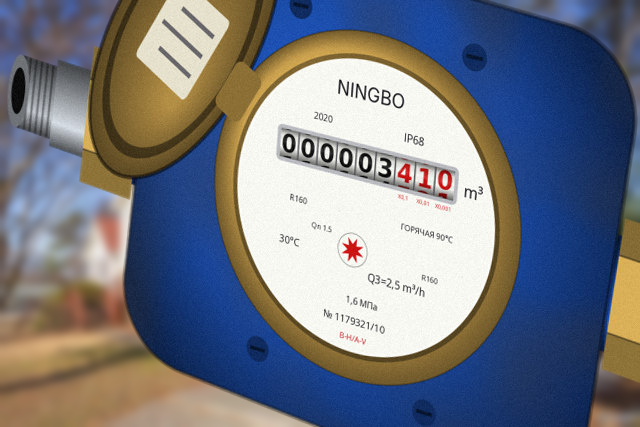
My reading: 3.410
